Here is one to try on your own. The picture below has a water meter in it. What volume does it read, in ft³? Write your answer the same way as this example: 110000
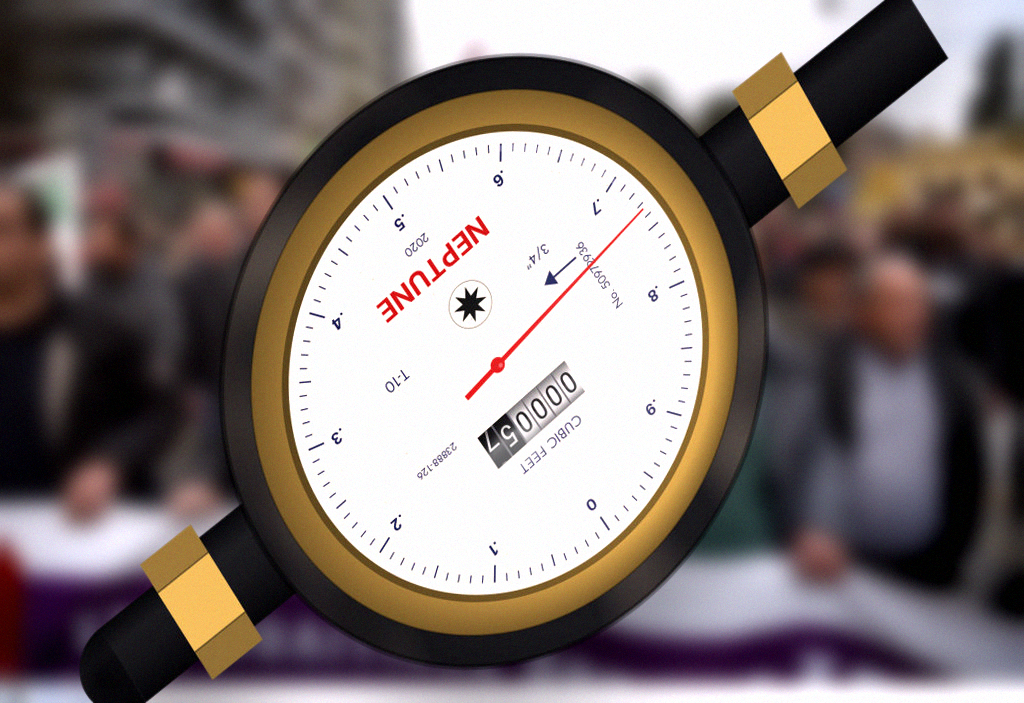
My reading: 56.73
